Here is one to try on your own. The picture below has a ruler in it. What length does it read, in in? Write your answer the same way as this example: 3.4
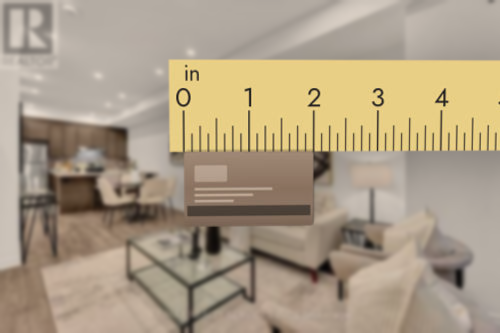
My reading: 2
